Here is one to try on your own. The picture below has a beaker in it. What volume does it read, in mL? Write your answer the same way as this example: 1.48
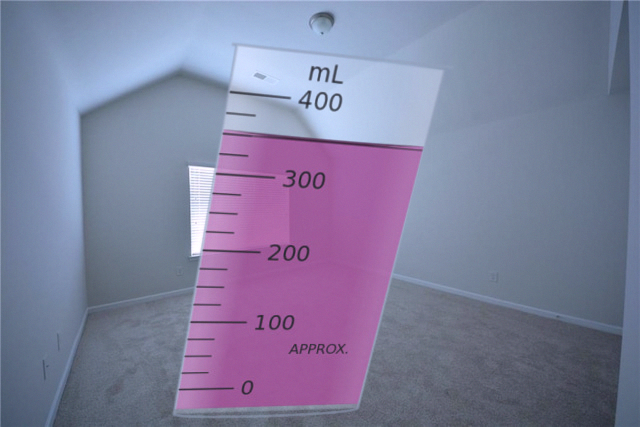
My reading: 350
